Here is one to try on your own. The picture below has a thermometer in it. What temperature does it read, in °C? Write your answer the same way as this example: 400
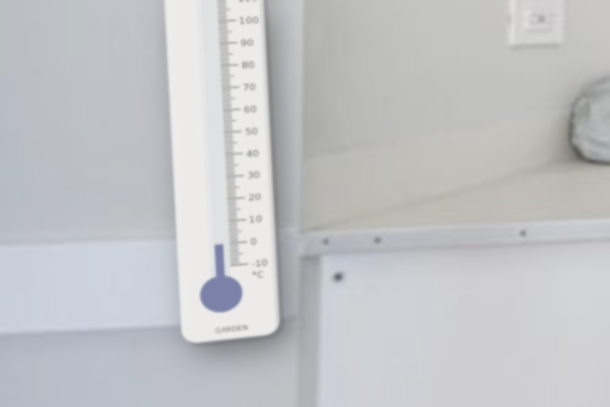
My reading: 0
